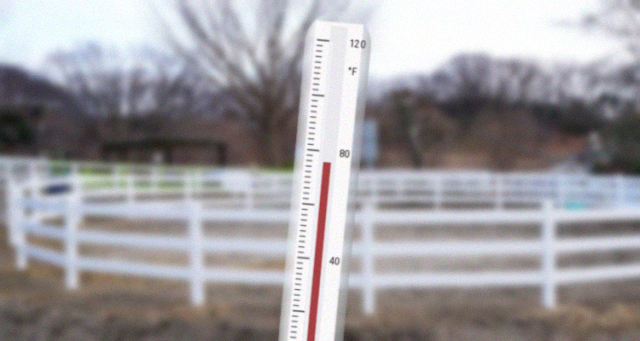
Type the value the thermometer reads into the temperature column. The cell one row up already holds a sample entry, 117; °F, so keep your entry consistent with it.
76; °F
